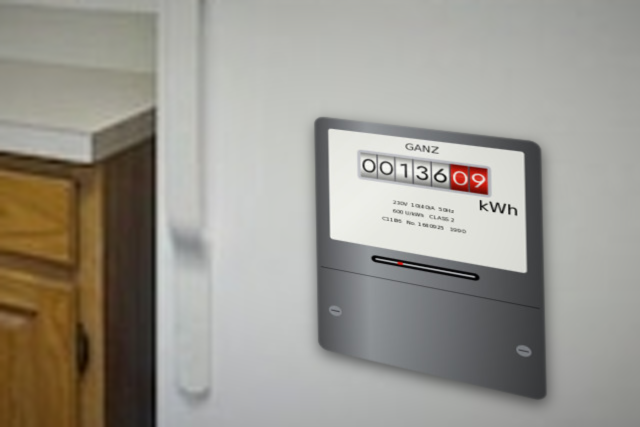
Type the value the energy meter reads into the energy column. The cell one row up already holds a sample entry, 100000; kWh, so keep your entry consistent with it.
136.09; kWh
